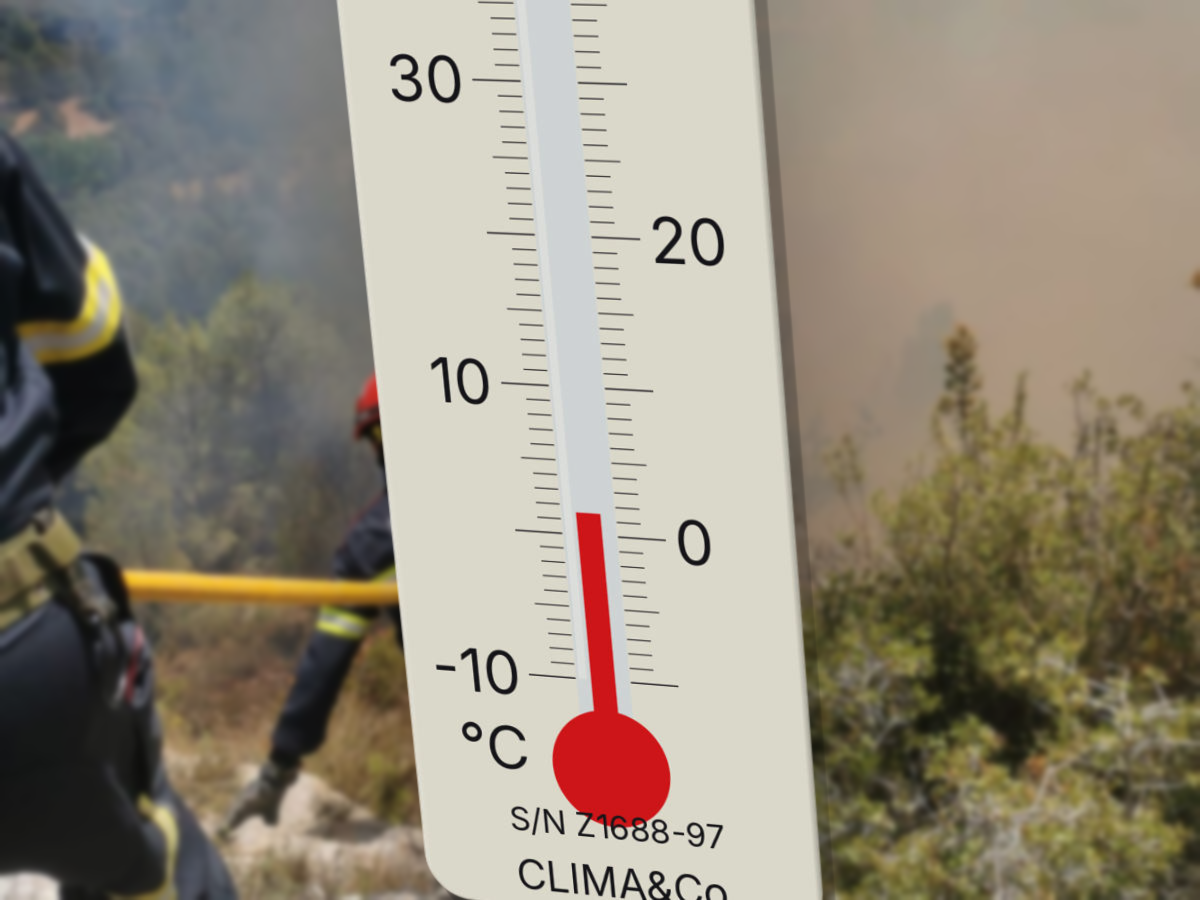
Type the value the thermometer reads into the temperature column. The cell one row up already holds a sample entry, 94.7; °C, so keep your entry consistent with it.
1.5; °C
